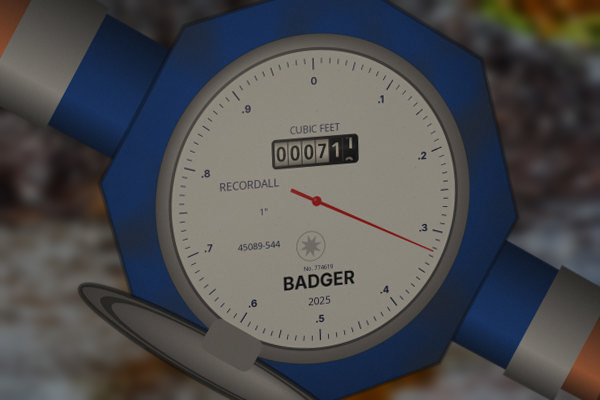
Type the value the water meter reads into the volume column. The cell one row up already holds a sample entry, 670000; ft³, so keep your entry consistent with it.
711.32; ft³
